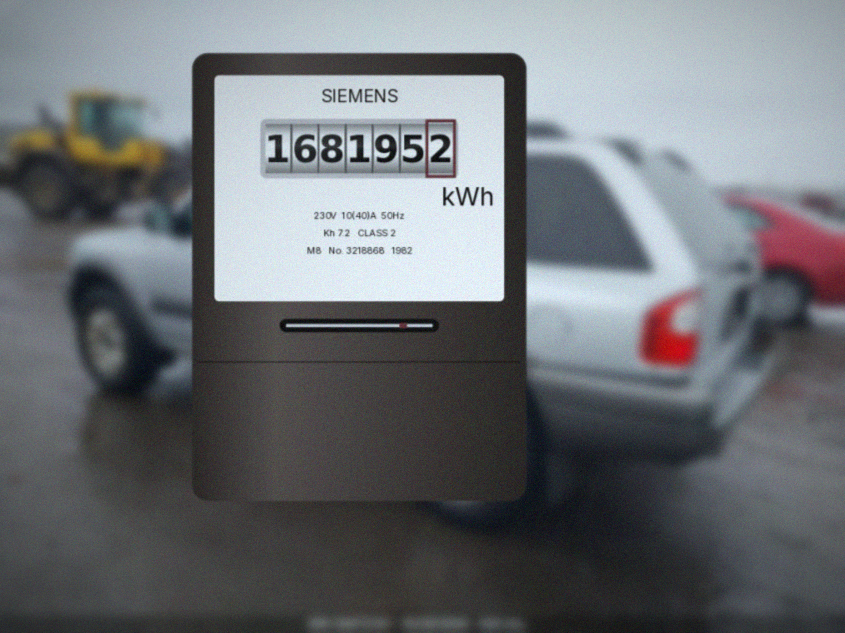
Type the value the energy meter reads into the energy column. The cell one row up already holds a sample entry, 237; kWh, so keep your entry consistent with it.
168195.2; kWh
